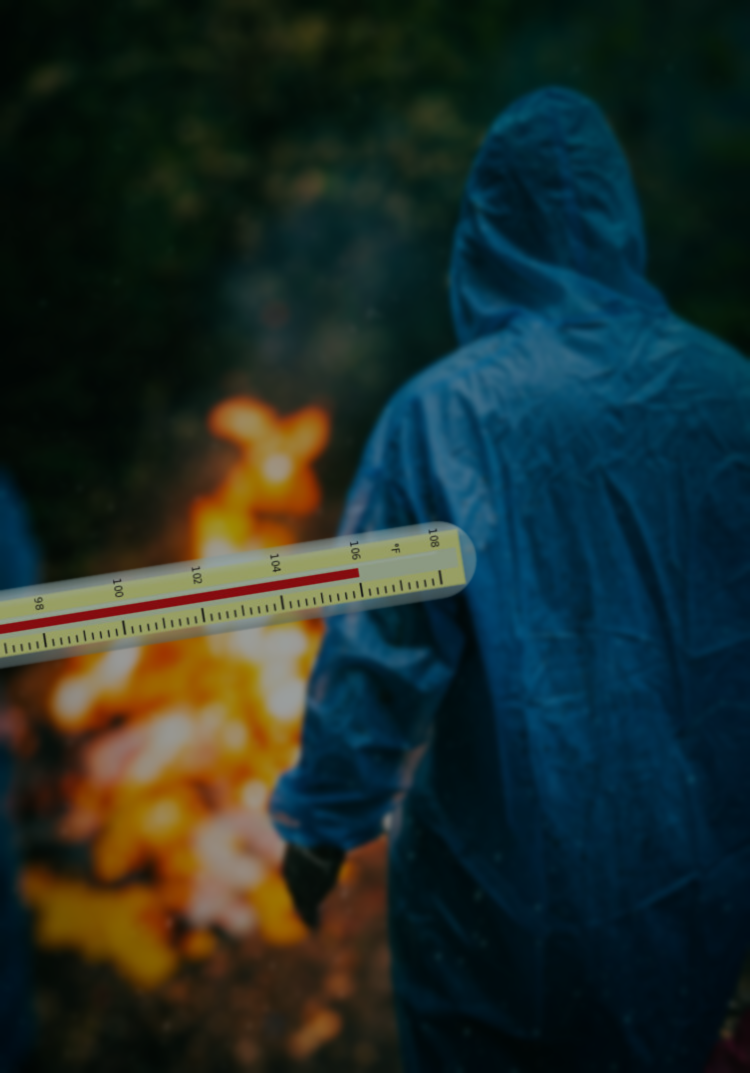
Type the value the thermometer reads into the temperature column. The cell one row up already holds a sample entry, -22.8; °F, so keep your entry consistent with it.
106; °F
